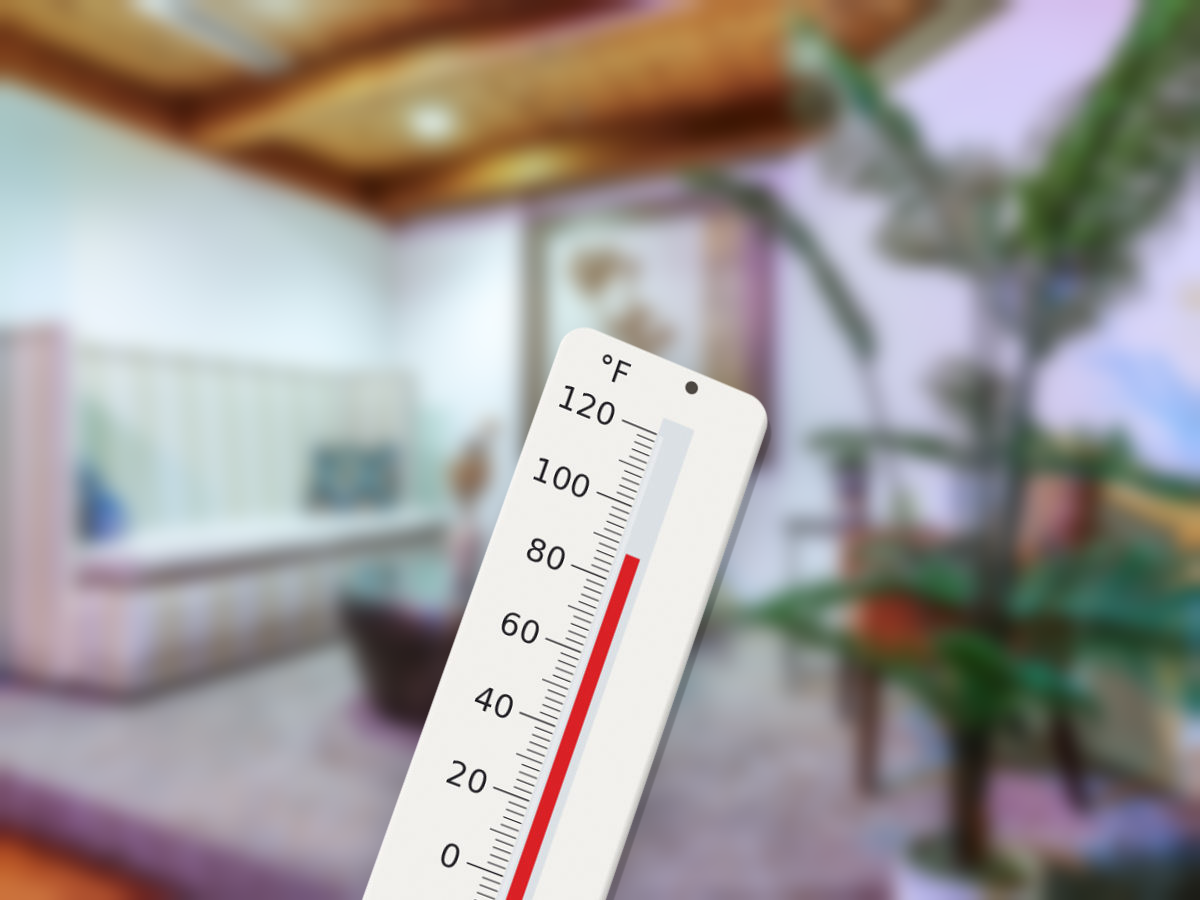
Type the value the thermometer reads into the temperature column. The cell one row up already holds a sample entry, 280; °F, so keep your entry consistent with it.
88; °F
